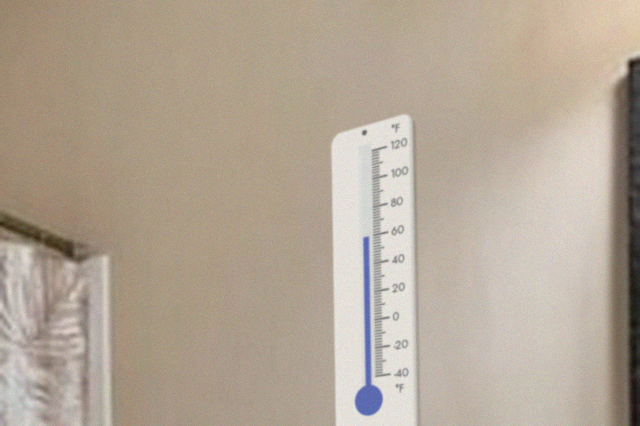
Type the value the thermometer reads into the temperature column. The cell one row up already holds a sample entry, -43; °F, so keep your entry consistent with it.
60; °F
